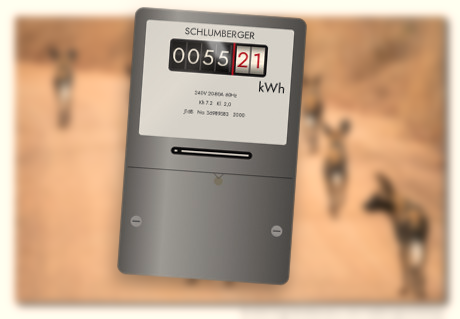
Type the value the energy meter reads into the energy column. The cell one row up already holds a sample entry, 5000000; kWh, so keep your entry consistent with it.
55.21; kWh
